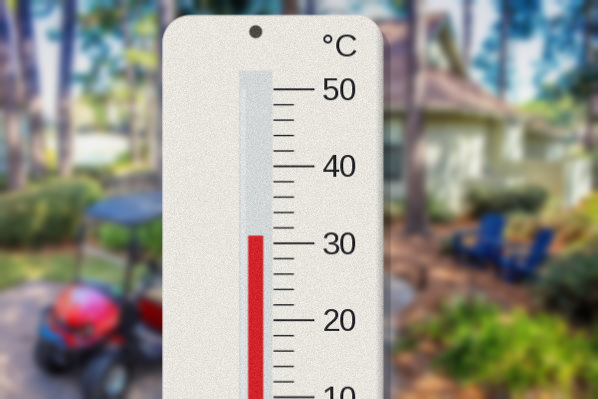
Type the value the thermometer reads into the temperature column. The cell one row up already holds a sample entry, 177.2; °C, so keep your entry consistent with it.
31; °C
